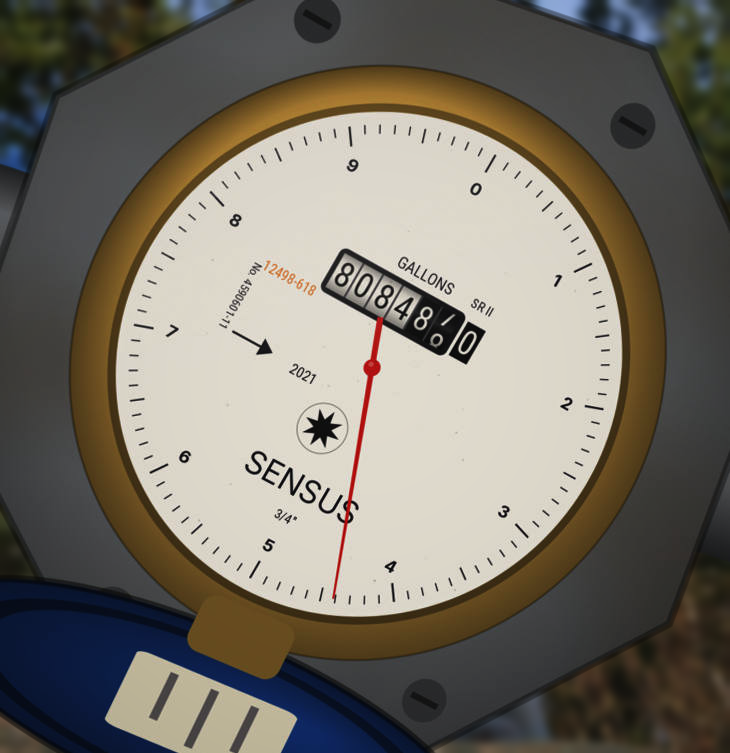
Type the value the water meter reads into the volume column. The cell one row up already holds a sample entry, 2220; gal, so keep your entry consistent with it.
8084874.4; gal
